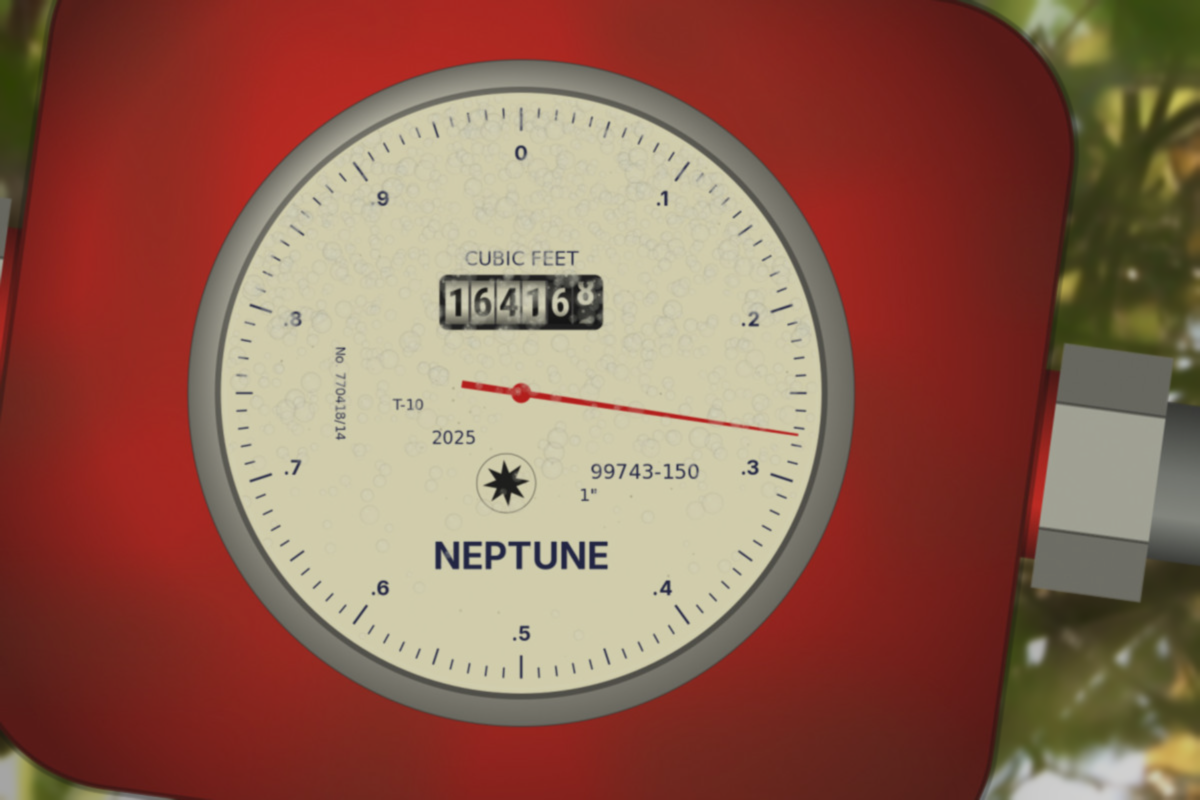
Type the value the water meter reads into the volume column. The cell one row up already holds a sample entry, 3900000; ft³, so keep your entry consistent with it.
164168.27; ft³
